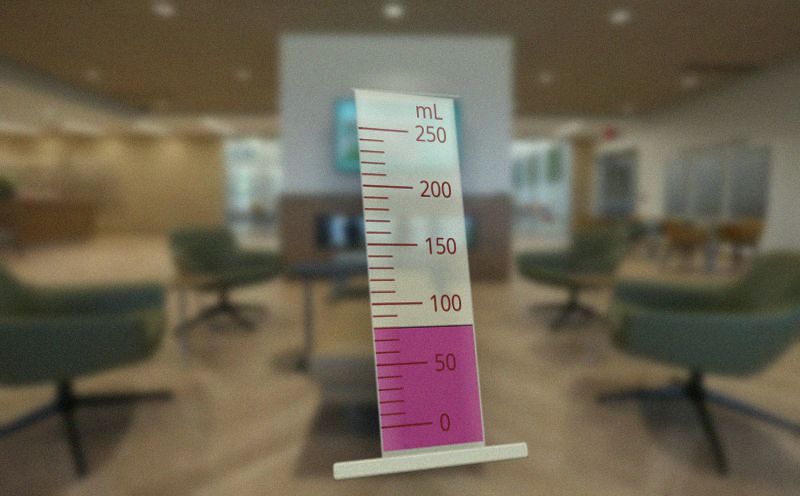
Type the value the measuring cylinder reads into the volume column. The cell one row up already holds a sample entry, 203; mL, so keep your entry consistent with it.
80; mL
